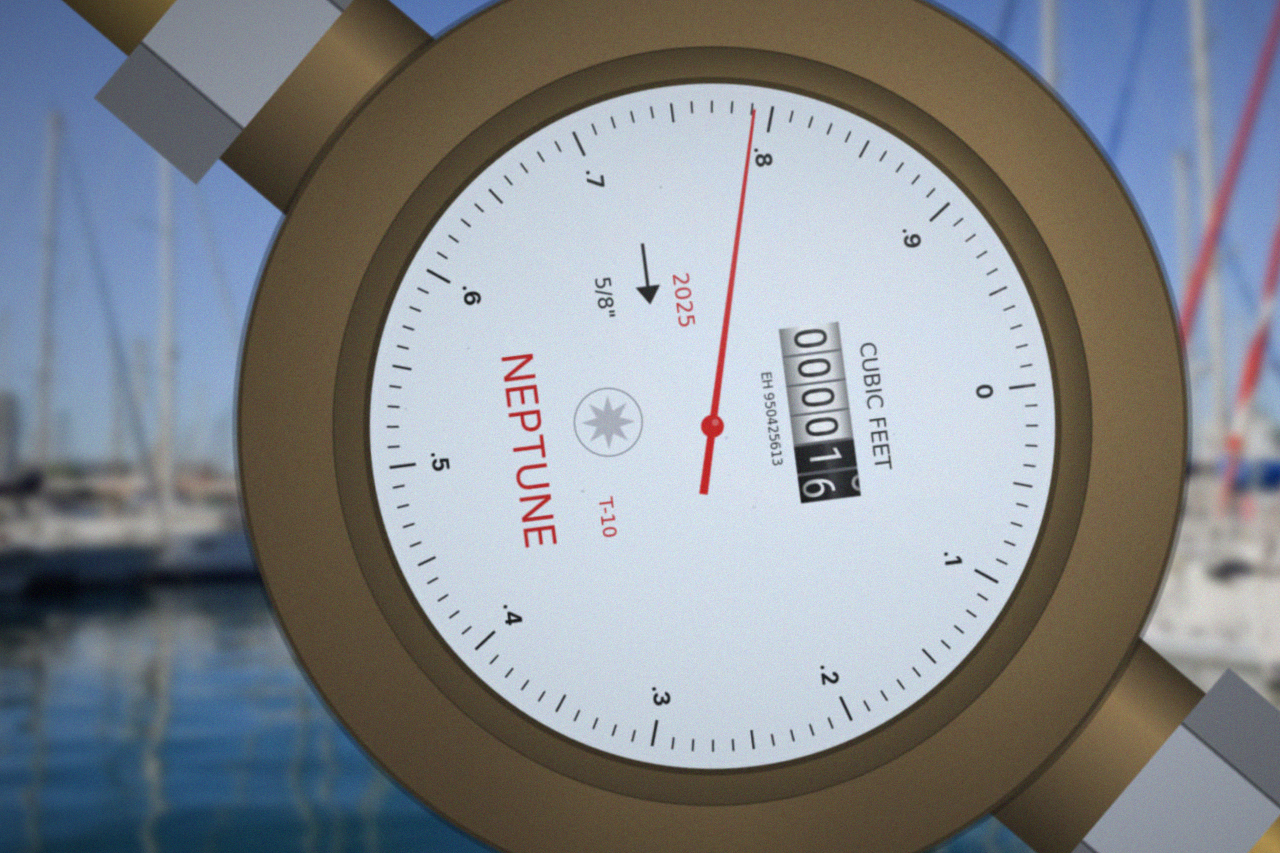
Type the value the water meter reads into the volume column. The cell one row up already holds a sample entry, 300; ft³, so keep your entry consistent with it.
15.79; ft³
